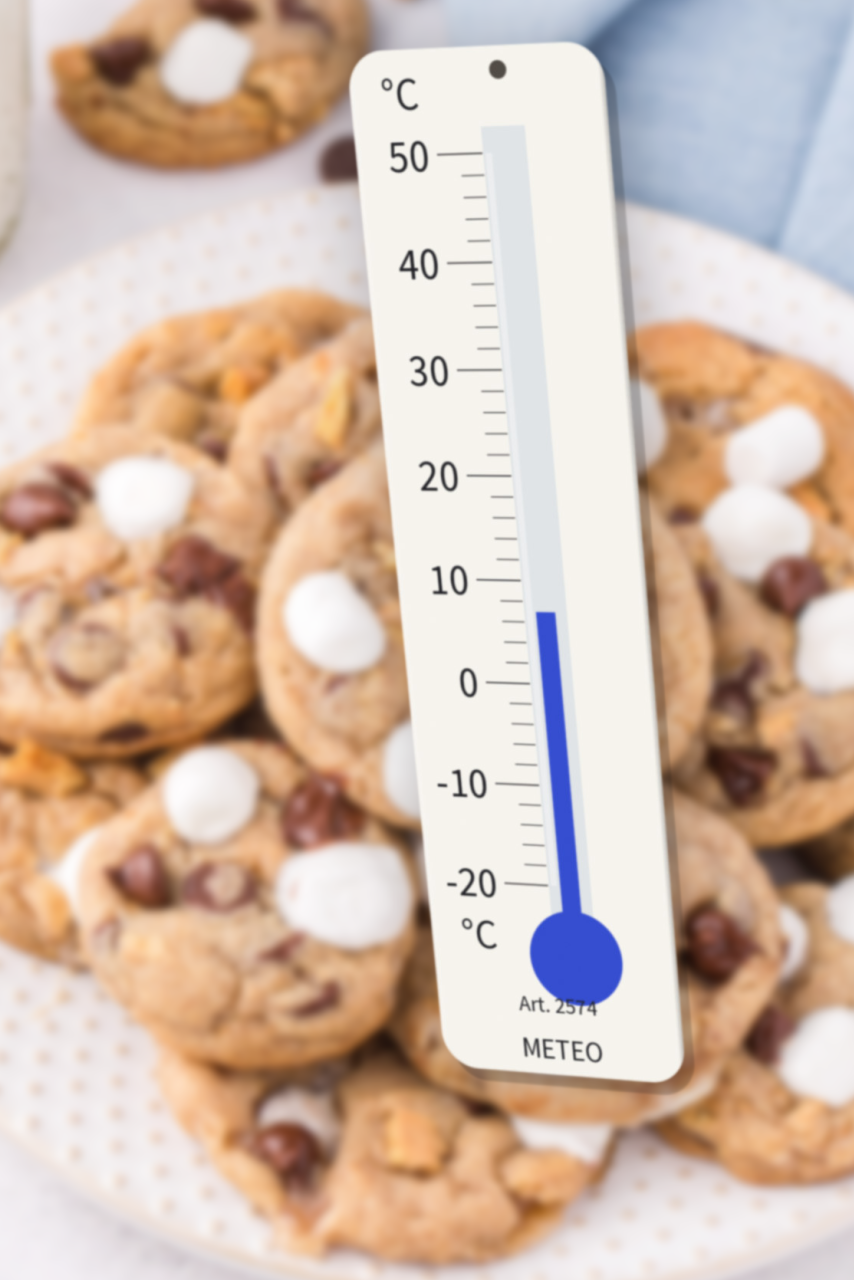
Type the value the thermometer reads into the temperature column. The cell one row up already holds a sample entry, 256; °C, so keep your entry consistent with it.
7; °C
